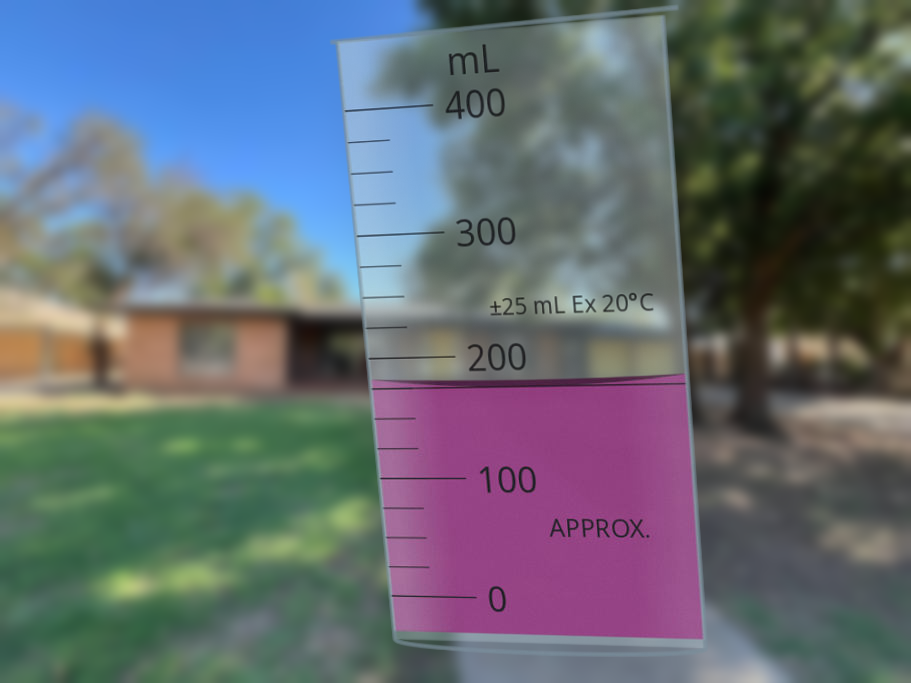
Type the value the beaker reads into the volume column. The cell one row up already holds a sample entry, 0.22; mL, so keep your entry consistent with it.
175; mL
